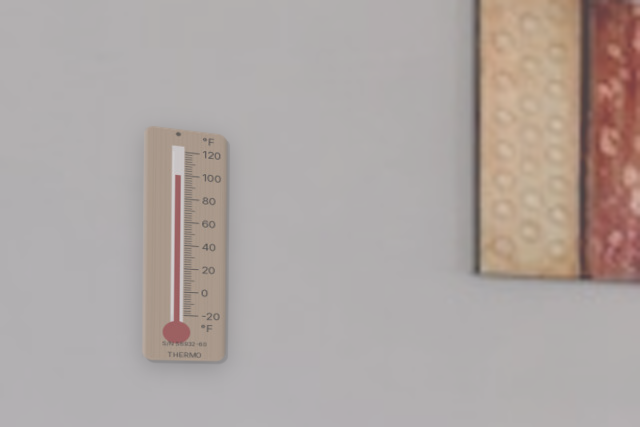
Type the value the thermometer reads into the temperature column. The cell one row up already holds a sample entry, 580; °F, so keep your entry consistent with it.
100; °F
